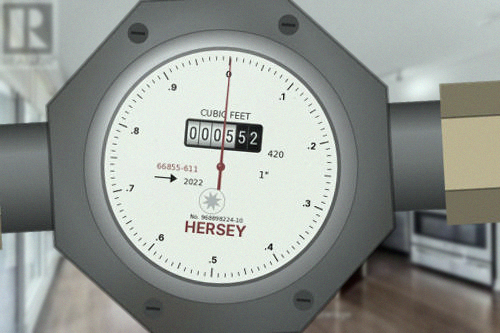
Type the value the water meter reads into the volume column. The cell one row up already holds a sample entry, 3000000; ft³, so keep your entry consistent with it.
552.00; ft³
